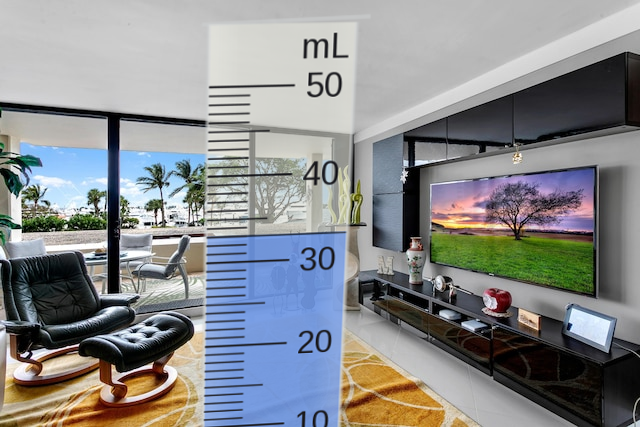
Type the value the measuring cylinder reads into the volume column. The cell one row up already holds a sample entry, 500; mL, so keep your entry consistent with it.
33; mL
